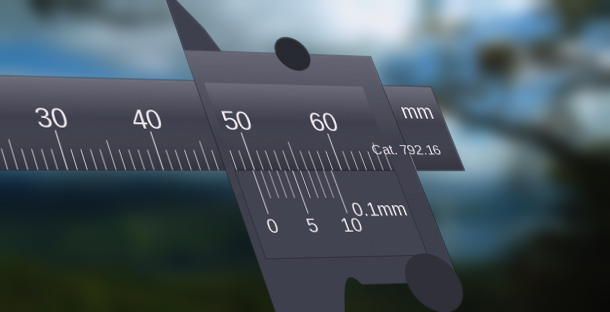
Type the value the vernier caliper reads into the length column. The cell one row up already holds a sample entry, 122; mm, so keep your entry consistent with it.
49.8; mm
